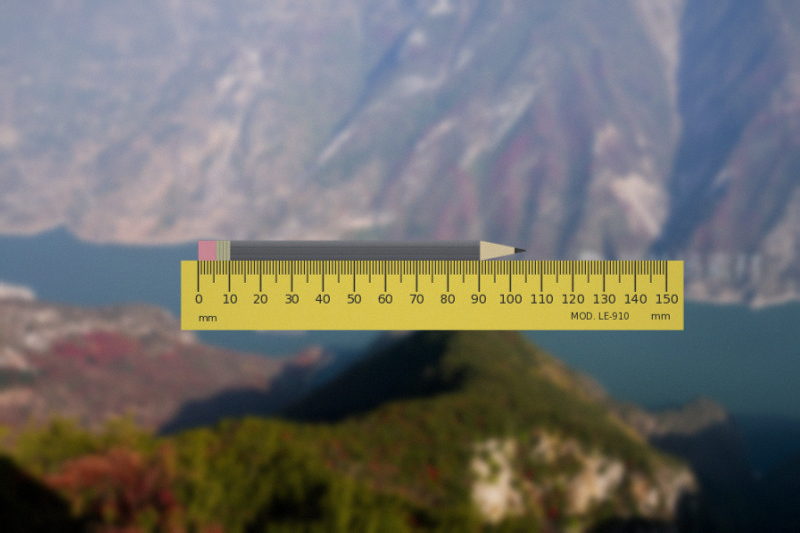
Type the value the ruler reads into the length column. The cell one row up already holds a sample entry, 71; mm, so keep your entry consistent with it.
105; mm
